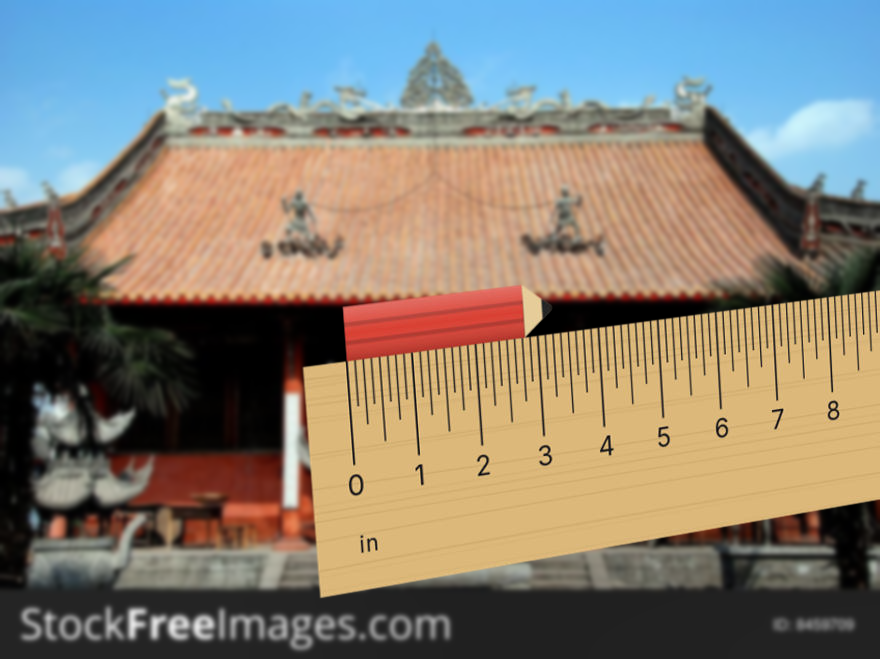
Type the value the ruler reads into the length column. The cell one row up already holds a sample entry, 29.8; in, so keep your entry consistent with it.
3.25; in
